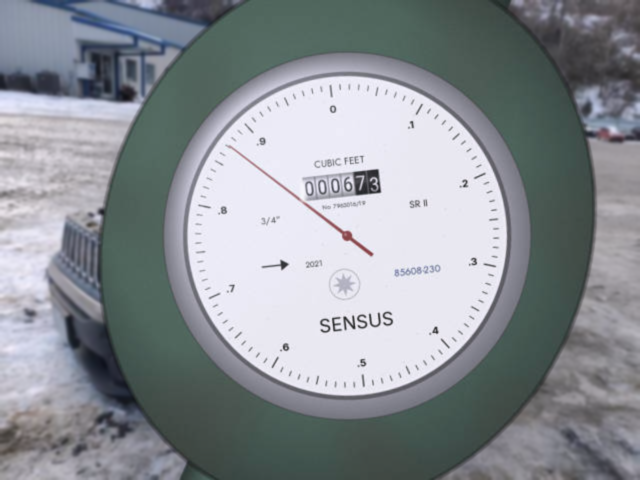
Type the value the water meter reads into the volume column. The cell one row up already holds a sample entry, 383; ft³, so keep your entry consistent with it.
672.87; ft³
